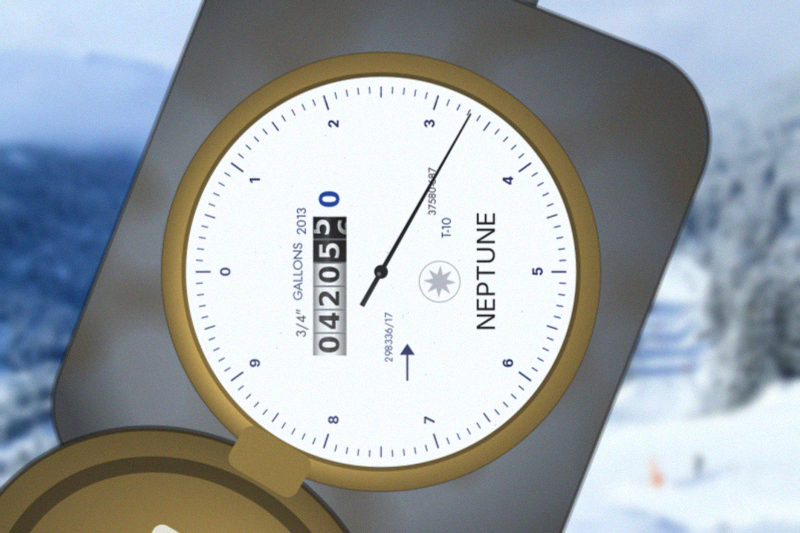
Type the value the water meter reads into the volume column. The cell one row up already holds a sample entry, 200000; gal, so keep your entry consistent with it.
420553.3; gal
